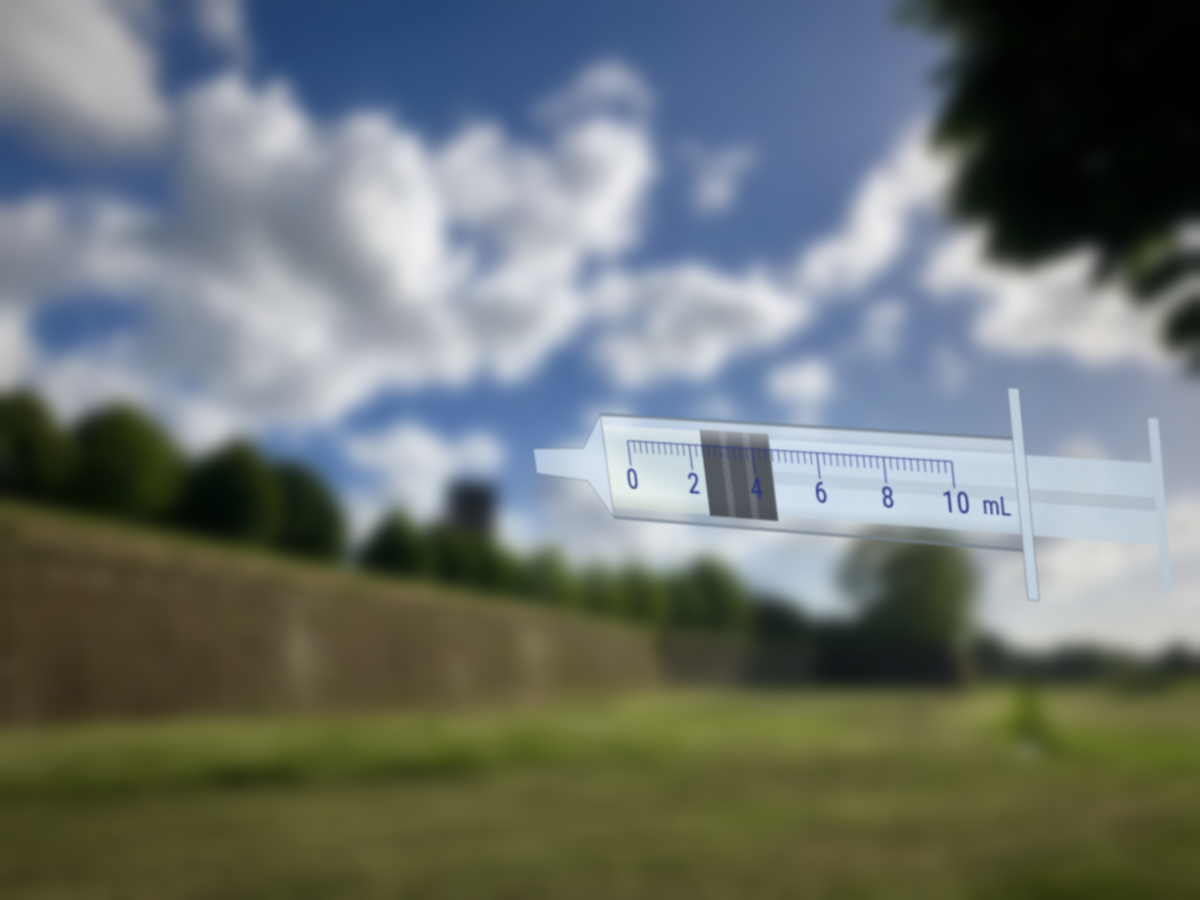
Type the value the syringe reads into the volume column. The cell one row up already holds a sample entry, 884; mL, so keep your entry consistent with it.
2.4; mL
